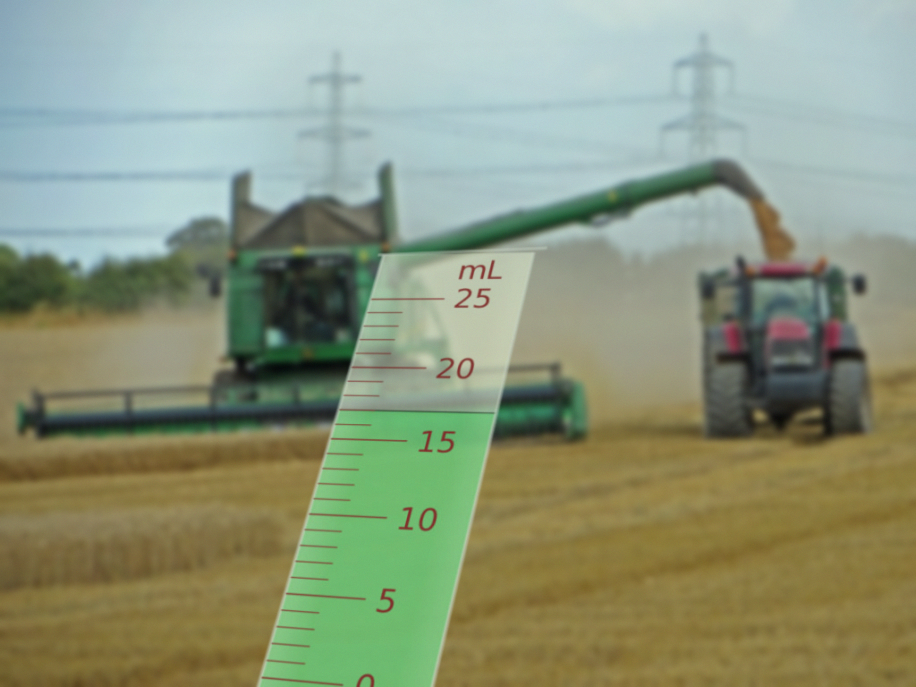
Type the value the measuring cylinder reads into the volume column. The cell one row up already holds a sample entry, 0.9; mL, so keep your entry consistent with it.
17; mL
